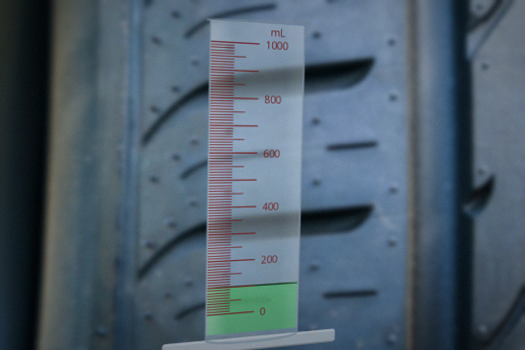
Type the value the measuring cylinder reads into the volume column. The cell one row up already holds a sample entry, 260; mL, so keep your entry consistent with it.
100; mL
